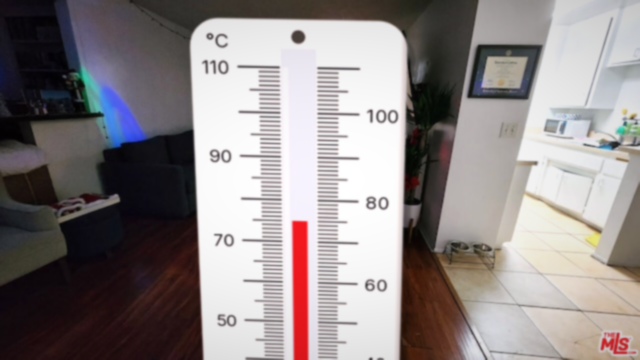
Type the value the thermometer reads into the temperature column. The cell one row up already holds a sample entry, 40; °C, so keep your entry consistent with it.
75; °C
